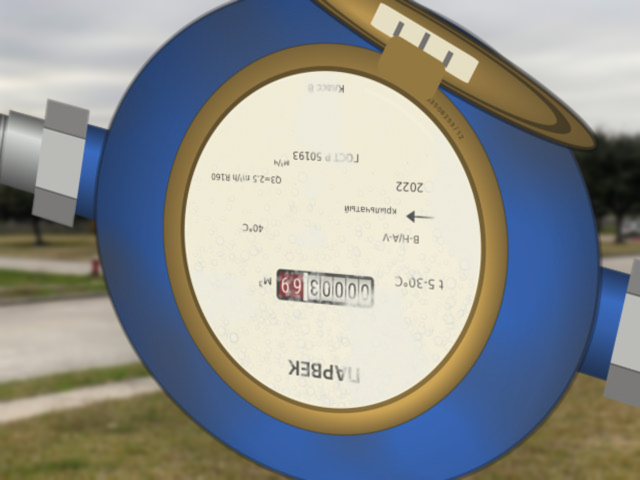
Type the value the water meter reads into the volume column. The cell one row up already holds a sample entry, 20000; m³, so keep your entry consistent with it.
3.69; m³
